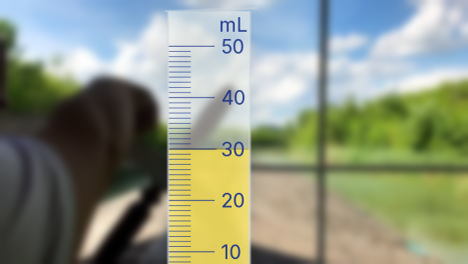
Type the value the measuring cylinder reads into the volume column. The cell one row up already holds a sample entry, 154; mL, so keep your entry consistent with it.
30; mL
